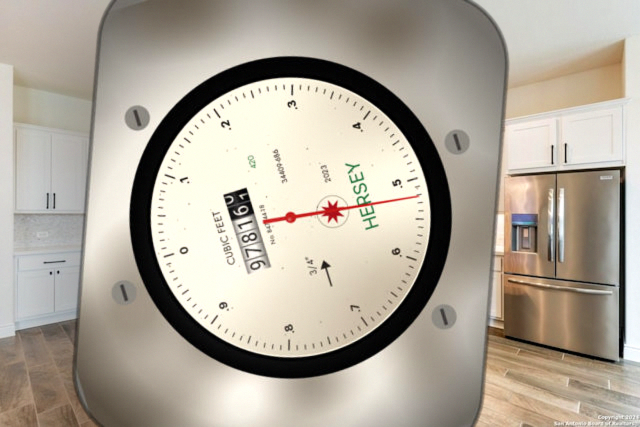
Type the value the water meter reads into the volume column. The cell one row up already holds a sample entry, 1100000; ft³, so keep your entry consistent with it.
978160.52; ft³
